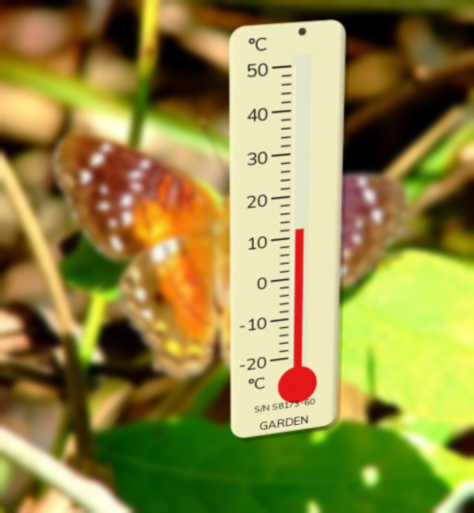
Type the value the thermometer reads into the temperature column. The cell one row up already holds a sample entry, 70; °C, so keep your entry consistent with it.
12; °C
